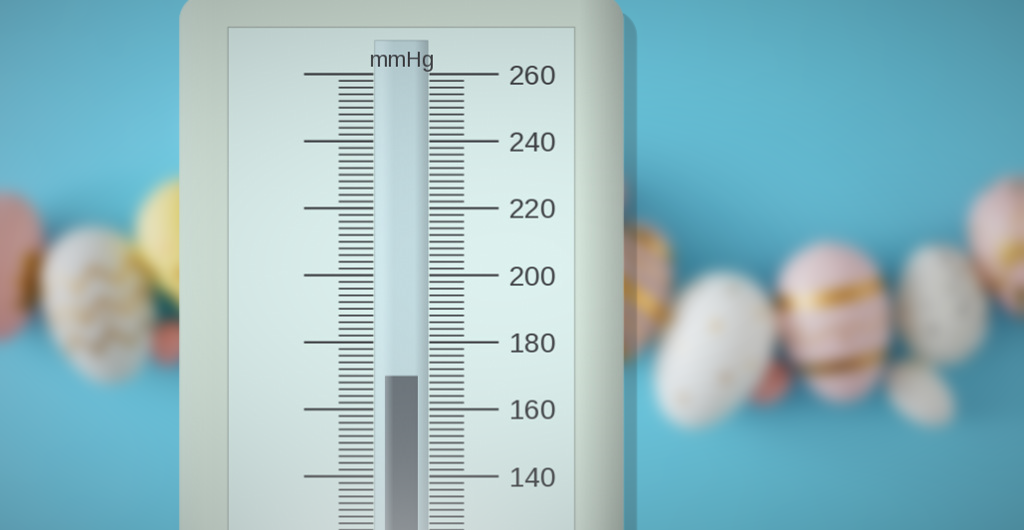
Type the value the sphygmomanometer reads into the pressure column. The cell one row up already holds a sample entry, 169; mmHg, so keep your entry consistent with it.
170; mmHg
